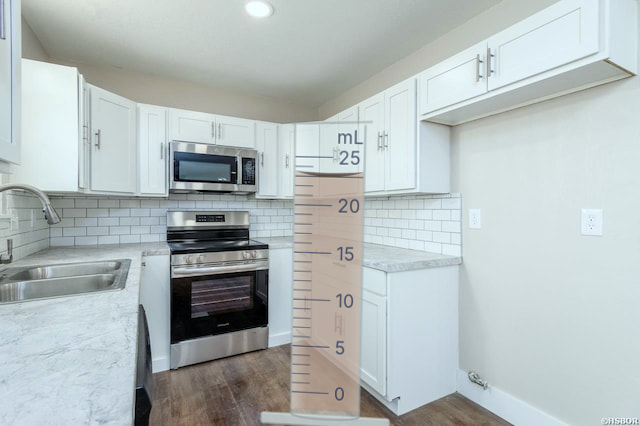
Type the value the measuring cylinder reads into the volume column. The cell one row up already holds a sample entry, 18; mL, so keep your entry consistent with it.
23; mL
